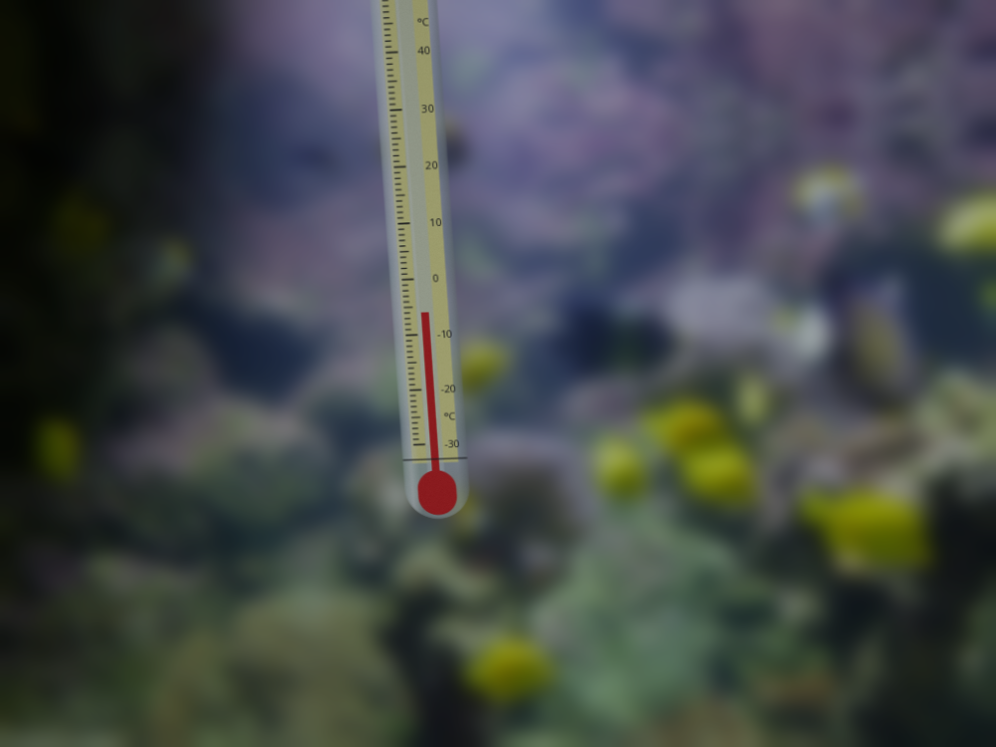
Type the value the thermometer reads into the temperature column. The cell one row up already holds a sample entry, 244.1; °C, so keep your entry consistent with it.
-6; °C
